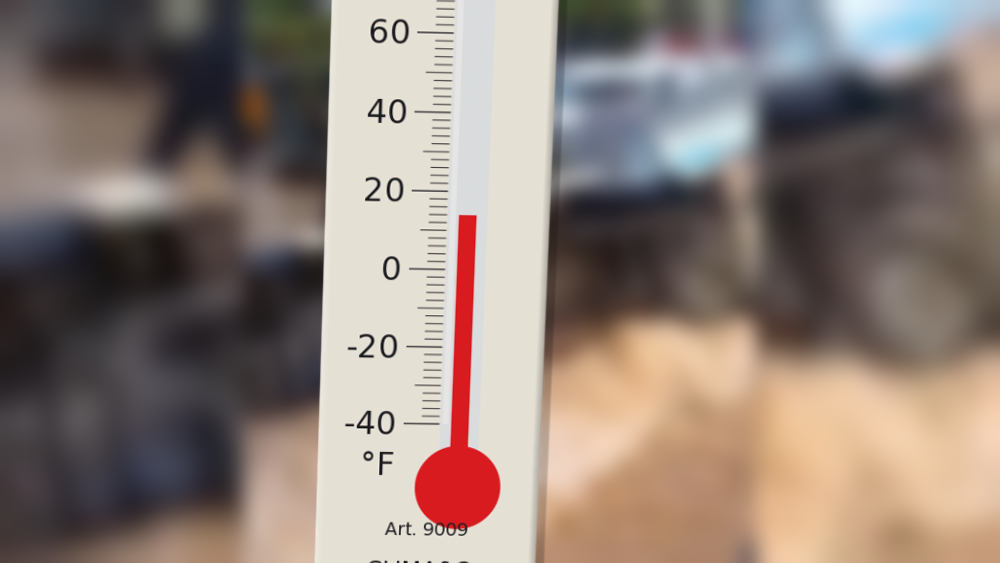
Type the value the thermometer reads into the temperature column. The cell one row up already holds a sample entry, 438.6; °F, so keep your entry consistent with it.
14; °F
